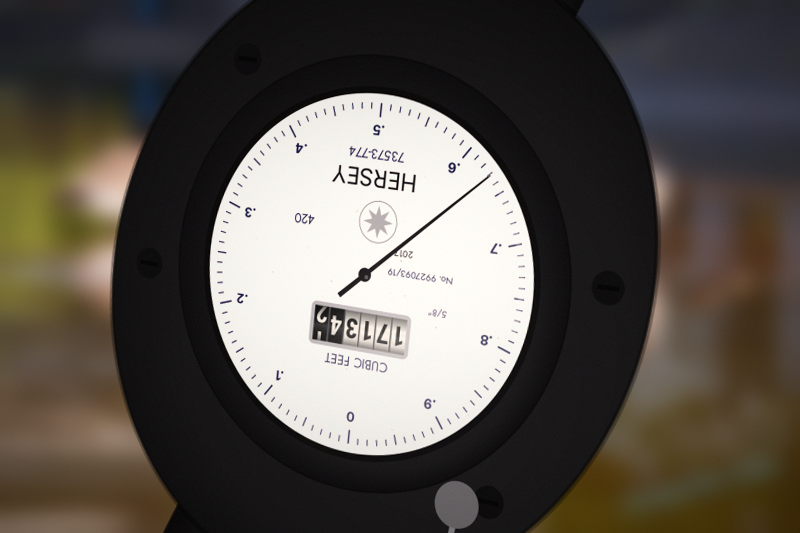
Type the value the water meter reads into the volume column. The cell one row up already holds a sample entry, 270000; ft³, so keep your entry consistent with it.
171341.63; ft³
